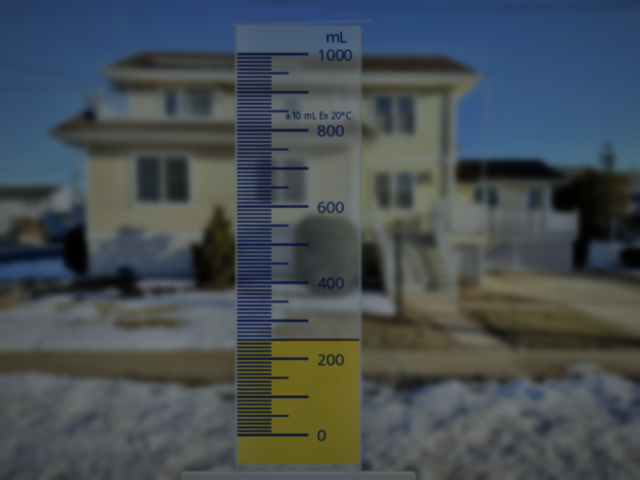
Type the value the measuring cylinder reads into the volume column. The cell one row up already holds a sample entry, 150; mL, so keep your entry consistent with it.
250; mL
